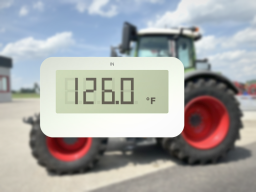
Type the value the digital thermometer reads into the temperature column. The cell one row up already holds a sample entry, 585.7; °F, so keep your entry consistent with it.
126.0; °F
